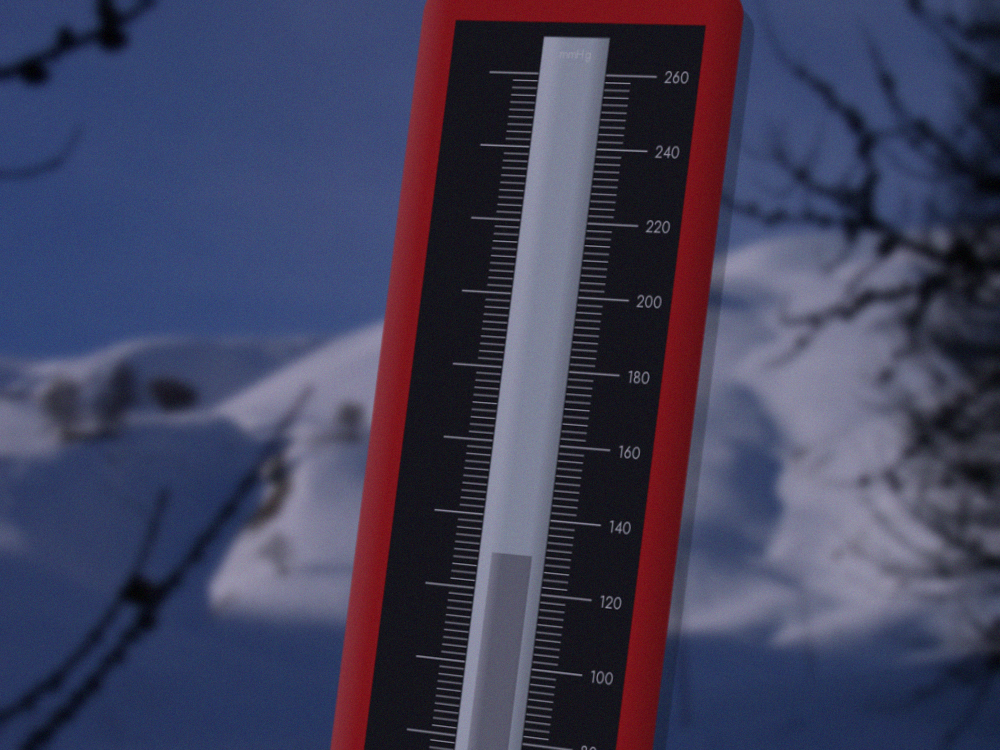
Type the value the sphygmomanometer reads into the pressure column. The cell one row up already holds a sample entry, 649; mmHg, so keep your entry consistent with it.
130; mmHg
